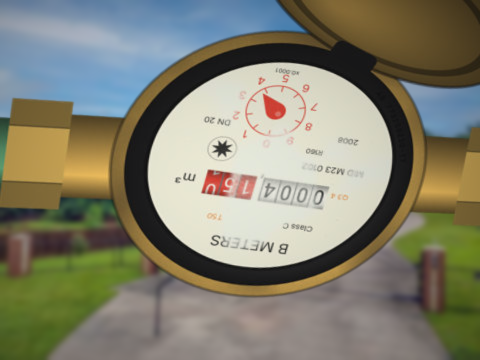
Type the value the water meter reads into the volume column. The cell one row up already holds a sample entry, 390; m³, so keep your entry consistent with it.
4.1503; m³
